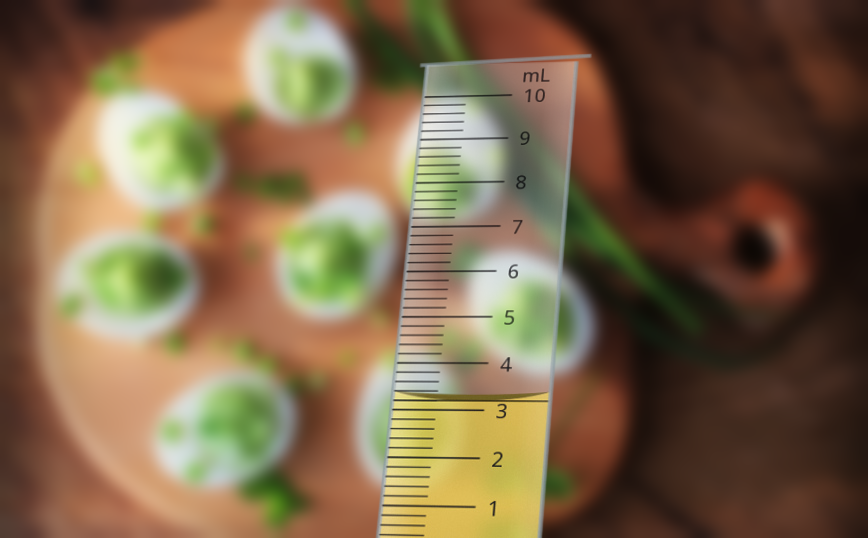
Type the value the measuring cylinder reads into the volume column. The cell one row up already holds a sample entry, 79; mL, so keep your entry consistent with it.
3.2; mL
